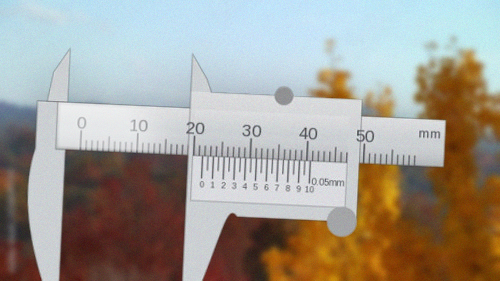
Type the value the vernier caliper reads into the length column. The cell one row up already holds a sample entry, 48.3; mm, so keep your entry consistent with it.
21.6; mm
